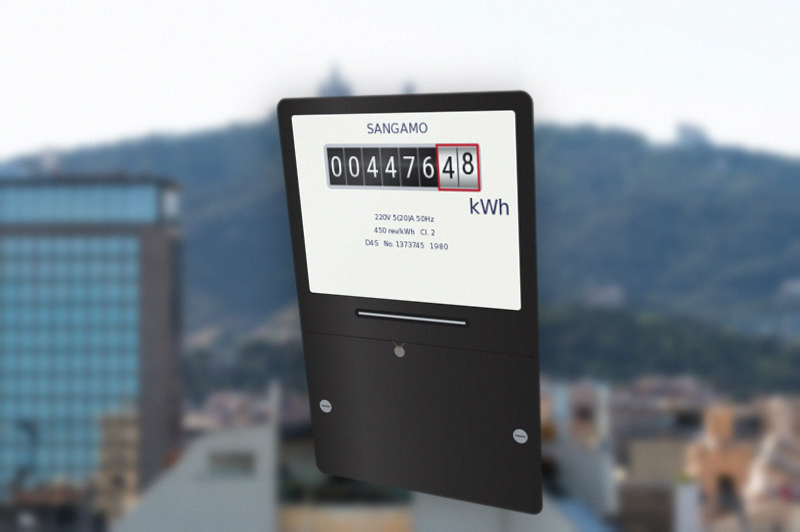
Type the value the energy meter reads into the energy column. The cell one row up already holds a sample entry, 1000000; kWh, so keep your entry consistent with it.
4476.48; kWh
